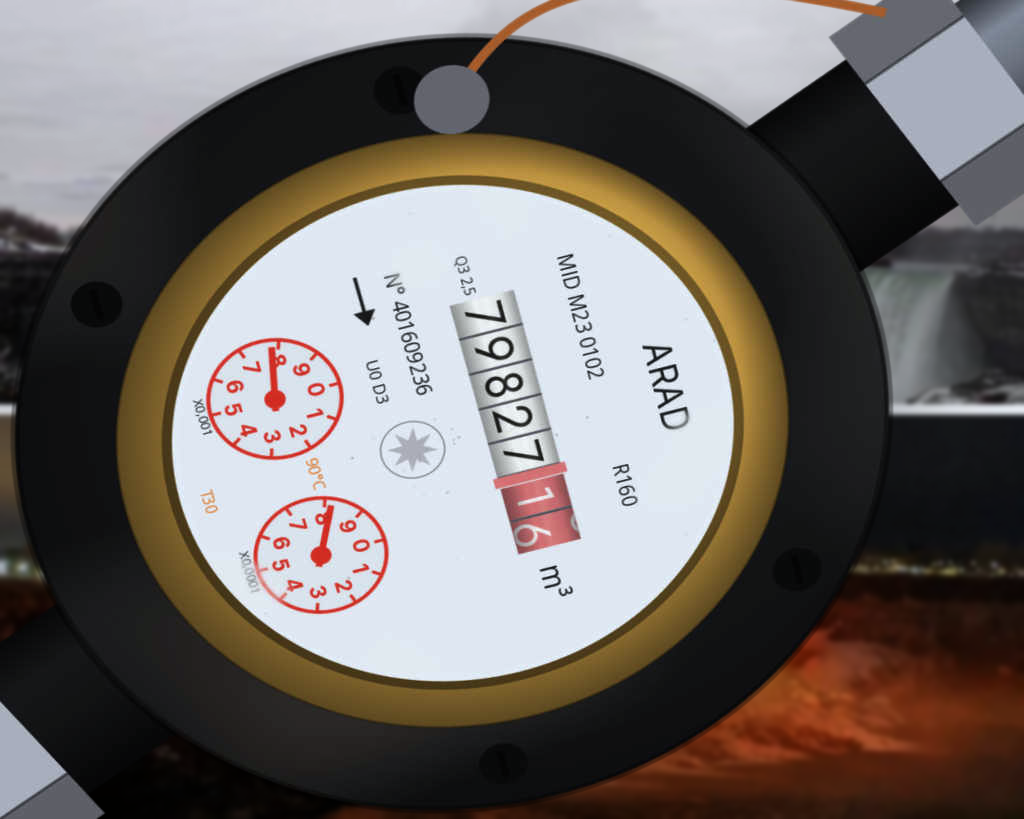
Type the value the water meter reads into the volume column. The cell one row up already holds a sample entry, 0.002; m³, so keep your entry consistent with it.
79827.1578; m³
